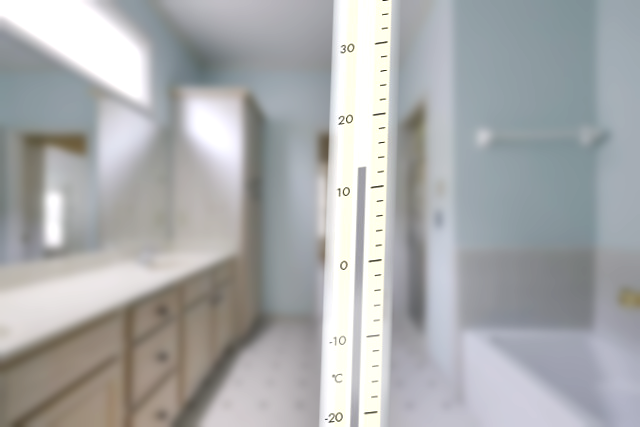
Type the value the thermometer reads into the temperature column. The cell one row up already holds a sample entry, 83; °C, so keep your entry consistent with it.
13; °C
